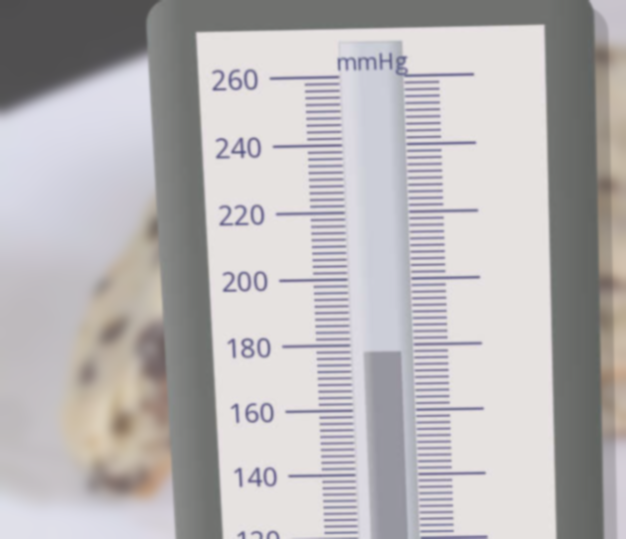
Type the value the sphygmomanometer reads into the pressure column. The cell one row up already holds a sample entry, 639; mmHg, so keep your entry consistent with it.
178; mmHg
